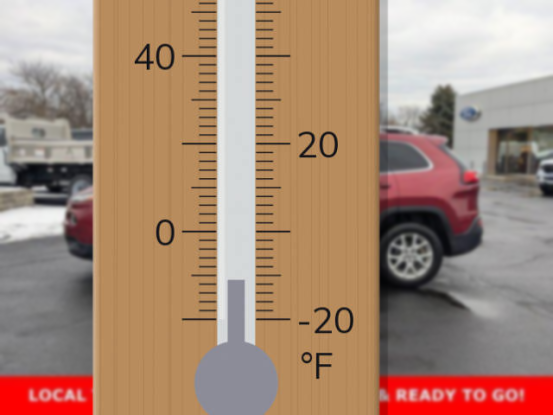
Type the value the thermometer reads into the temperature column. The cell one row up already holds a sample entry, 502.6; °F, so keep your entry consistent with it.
-11; °F
